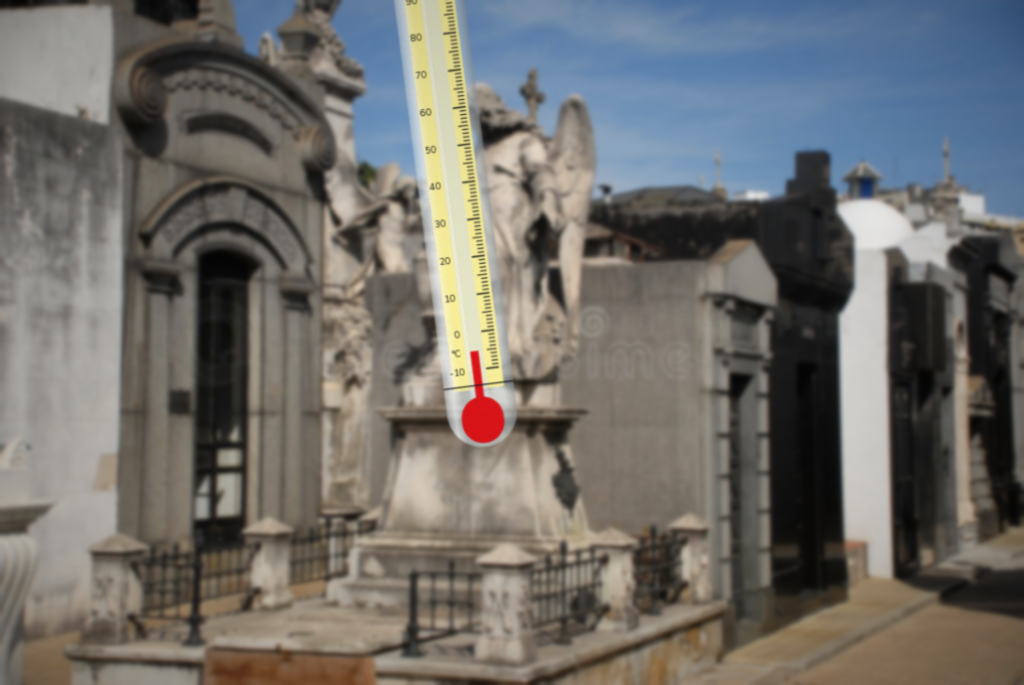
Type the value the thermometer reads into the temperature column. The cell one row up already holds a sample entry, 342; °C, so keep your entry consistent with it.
-5; °C
